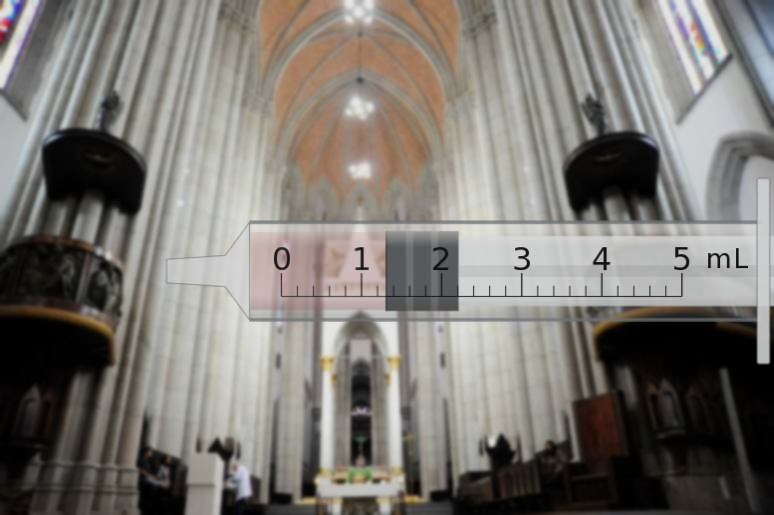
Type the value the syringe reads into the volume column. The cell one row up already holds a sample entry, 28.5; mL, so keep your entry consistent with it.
1.3; mL
